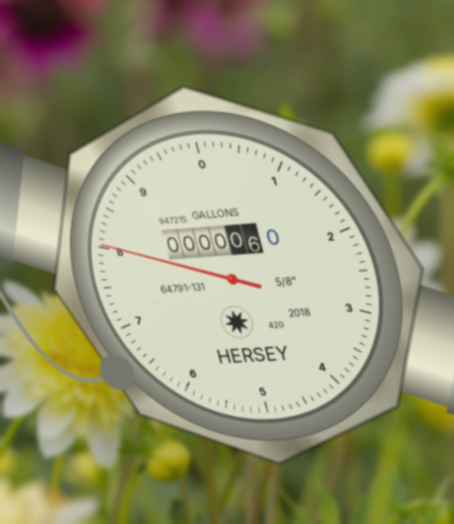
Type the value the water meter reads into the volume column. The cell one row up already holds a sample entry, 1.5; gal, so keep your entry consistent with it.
58.0; gal
